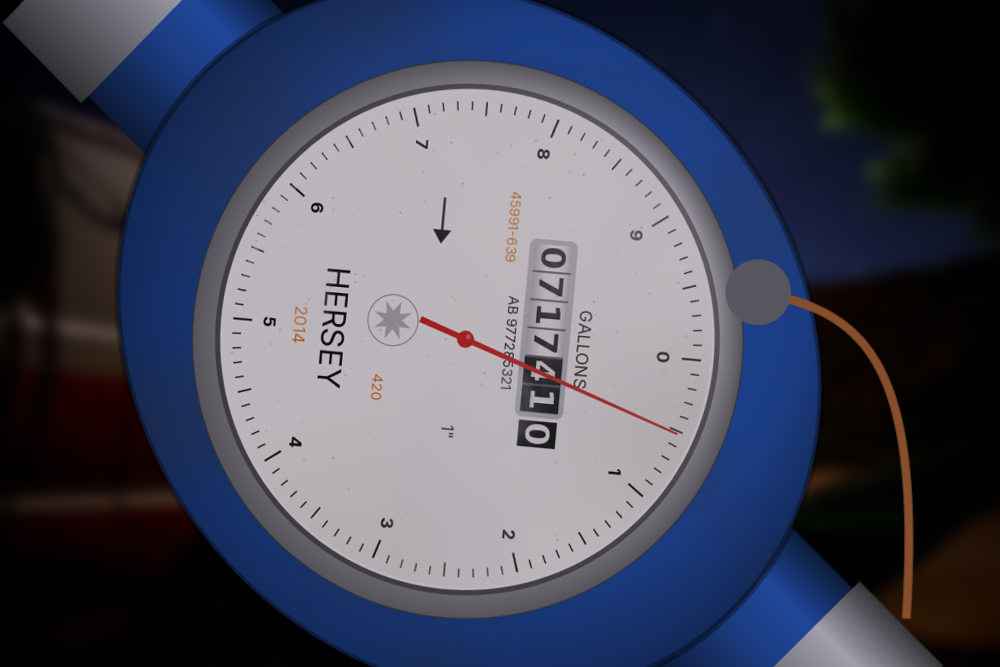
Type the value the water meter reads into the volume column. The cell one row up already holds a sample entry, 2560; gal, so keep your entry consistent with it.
717410.5; gal
